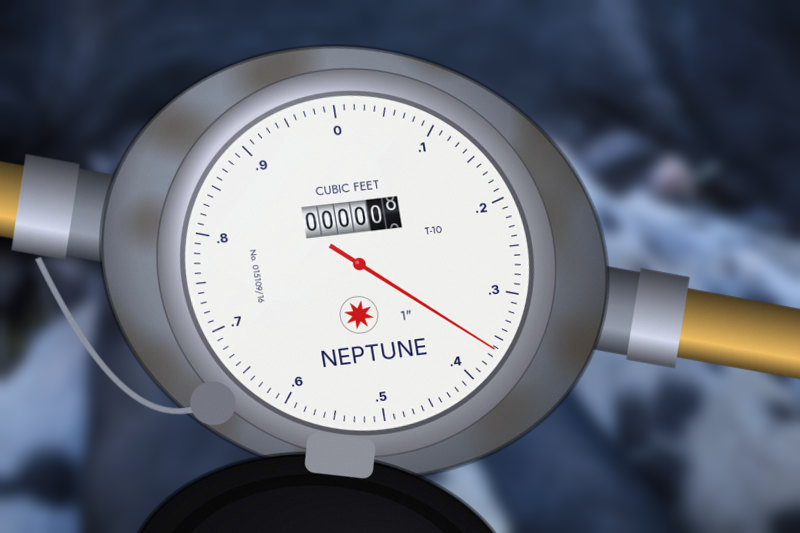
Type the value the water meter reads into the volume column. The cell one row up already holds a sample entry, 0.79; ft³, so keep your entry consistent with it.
8.36; ft³
